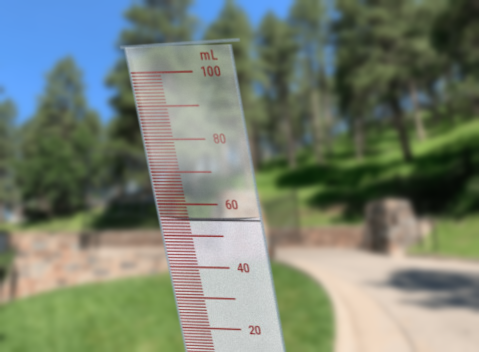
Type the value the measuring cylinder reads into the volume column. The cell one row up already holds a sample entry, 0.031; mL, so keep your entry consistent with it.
55; mL
